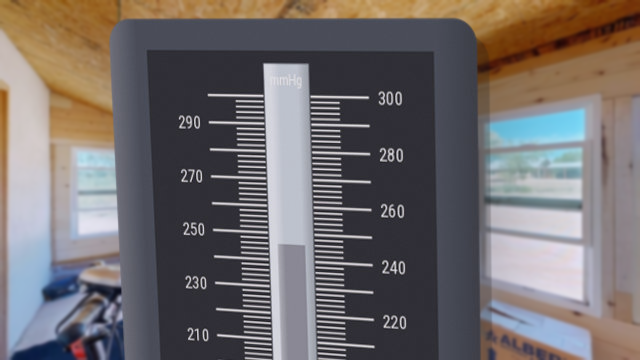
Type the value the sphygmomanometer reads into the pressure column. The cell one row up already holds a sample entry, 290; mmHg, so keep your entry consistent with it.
246; mmHg
